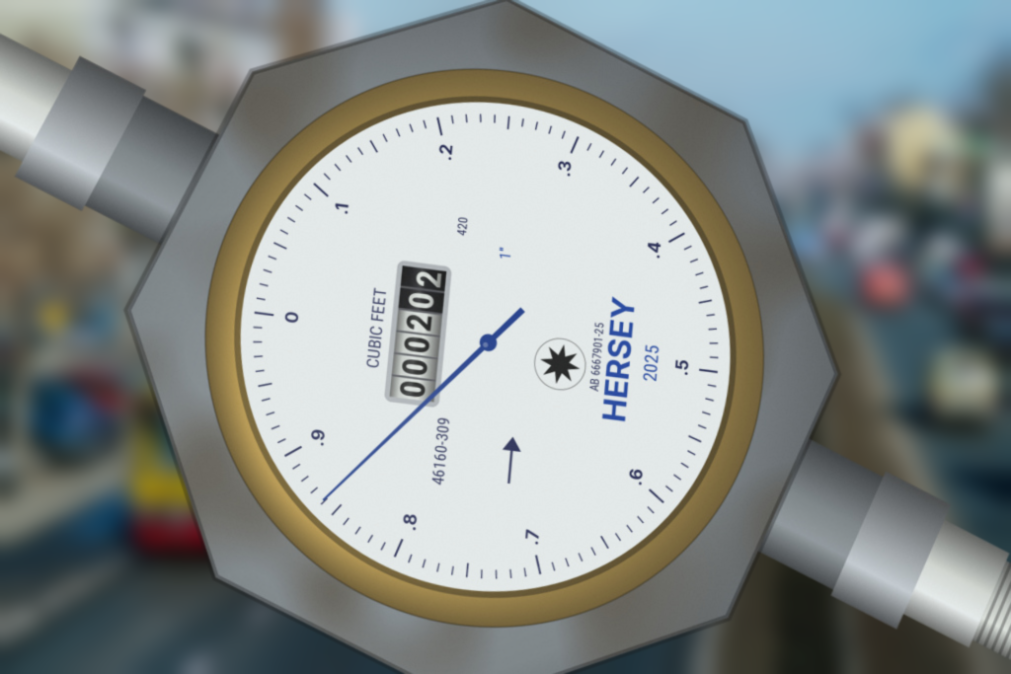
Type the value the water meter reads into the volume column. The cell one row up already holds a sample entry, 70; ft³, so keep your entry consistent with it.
201.86; ft³
